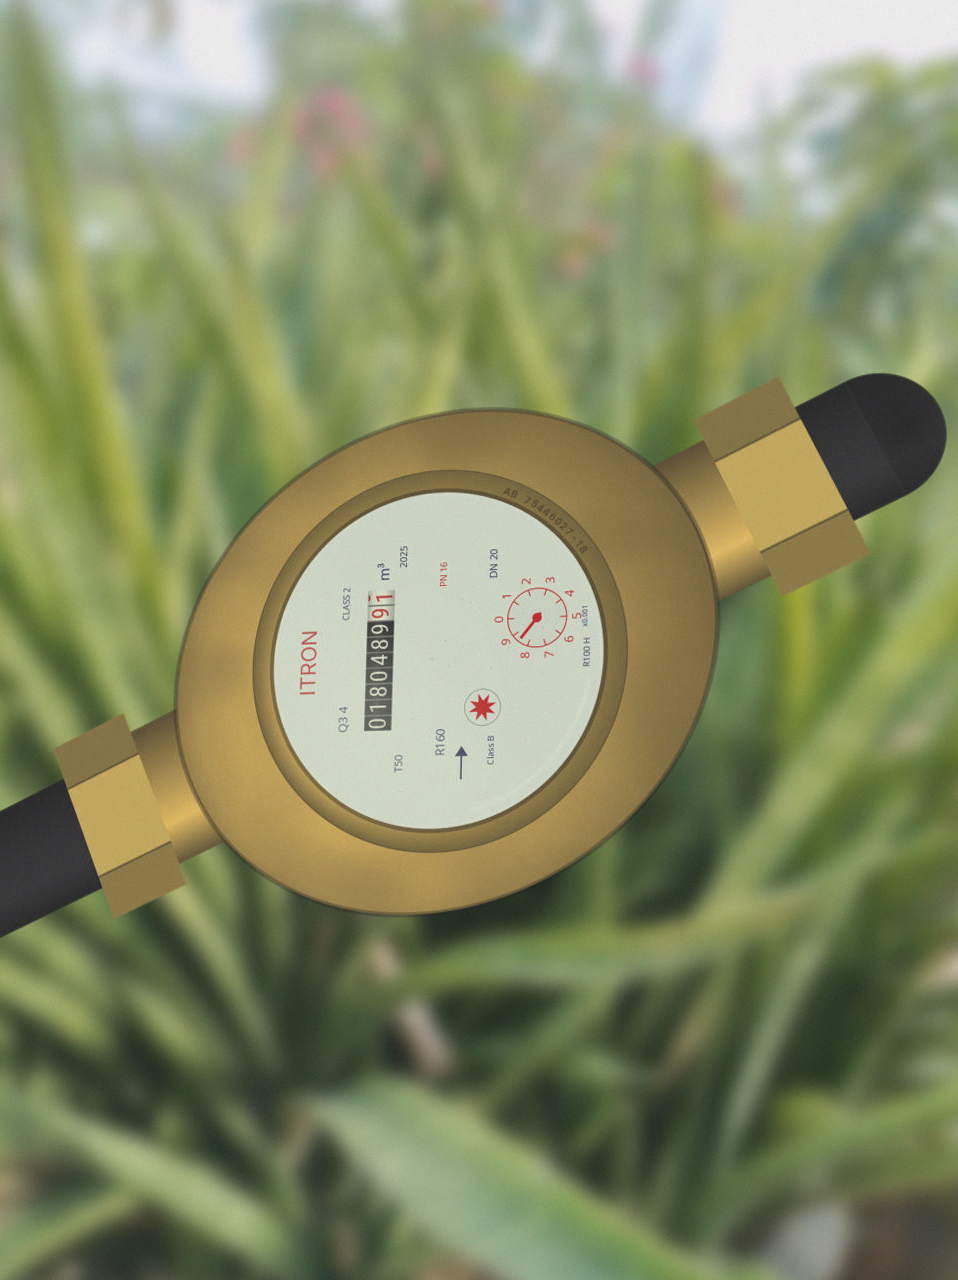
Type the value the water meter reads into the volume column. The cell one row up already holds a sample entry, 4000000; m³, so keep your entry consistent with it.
180489.908; m³
